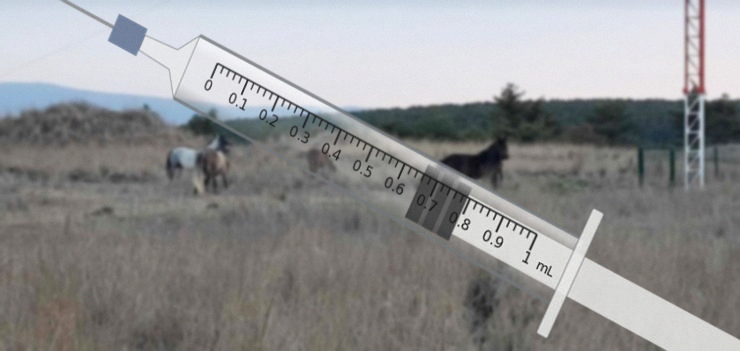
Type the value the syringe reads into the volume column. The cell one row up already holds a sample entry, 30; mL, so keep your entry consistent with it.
0.66; mL
